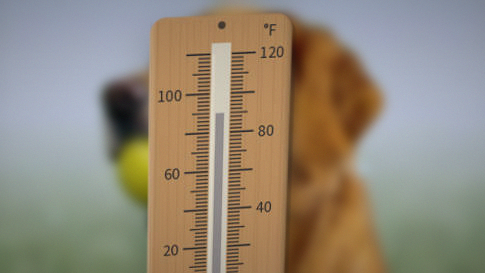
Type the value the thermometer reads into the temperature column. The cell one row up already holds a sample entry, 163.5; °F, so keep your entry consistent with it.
90; °F
